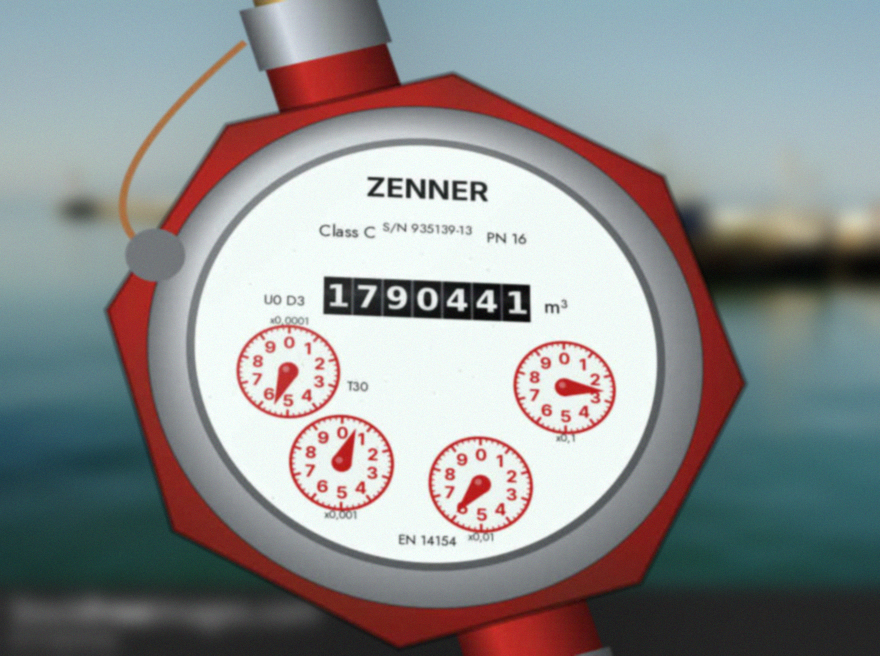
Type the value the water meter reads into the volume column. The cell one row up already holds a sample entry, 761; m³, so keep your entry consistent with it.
1790441.2605; m³
